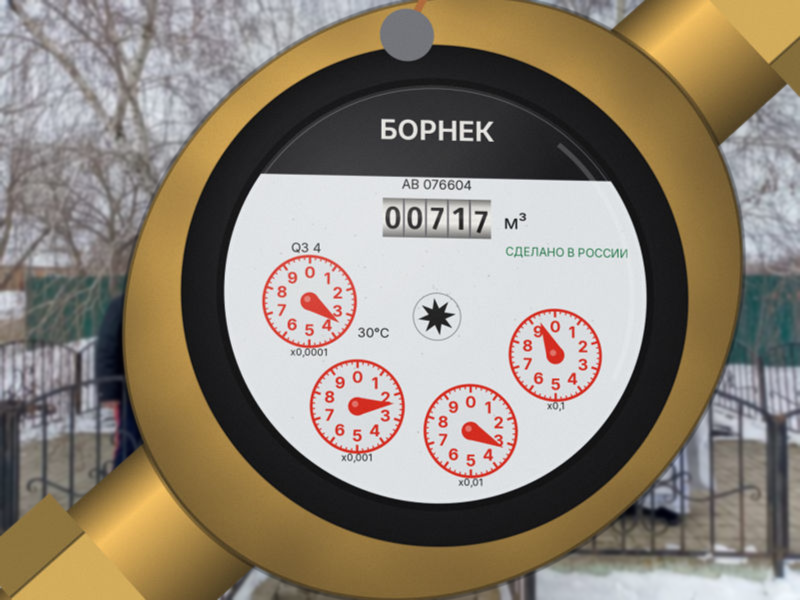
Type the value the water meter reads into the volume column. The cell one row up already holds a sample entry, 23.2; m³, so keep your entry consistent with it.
716.9323; m³
